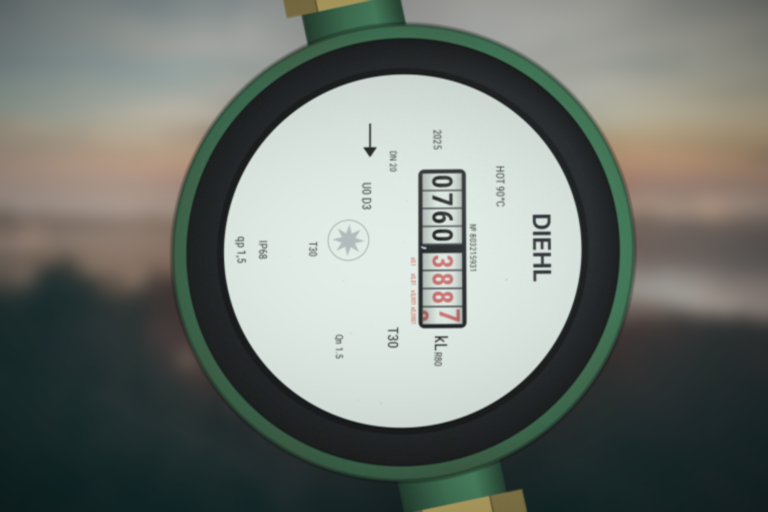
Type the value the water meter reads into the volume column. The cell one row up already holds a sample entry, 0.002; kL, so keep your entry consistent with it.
760.3887; kL
